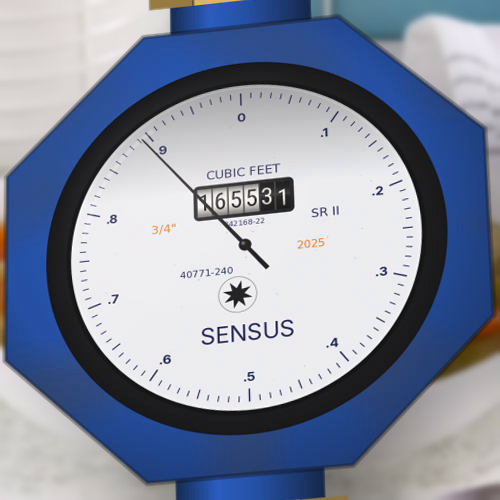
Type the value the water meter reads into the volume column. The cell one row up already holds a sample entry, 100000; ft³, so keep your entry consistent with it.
165530.89; ft³
